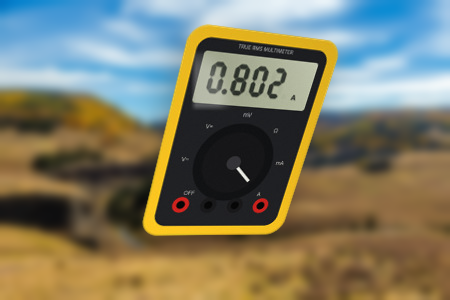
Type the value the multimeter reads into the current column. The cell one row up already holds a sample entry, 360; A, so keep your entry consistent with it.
0.802; A
